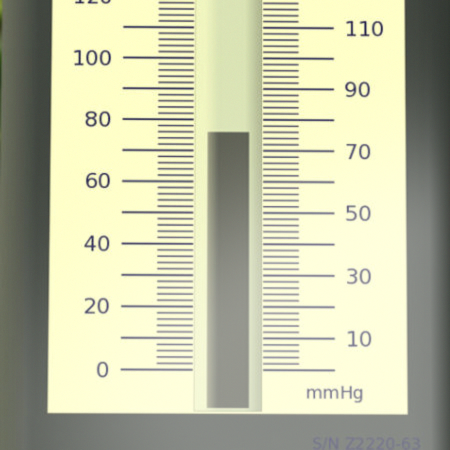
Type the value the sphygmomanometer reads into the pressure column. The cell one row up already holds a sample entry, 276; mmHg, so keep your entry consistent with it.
76; mmHg
